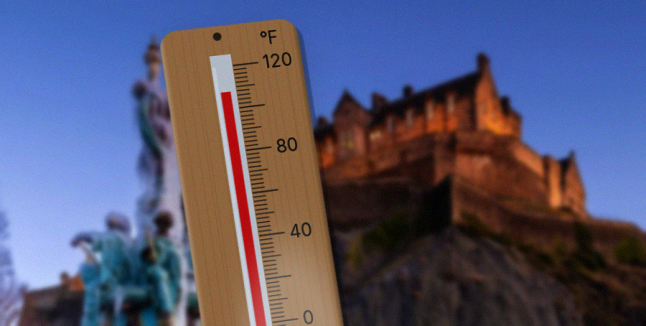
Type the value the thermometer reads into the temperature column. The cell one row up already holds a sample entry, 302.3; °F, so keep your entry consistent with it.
108; °F
